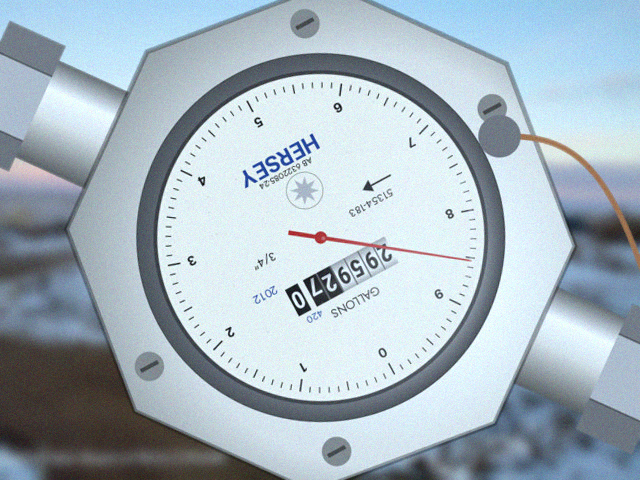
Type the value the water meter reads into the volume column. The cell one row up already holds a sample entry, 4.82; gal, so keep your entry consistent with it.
2959268.5; gal
